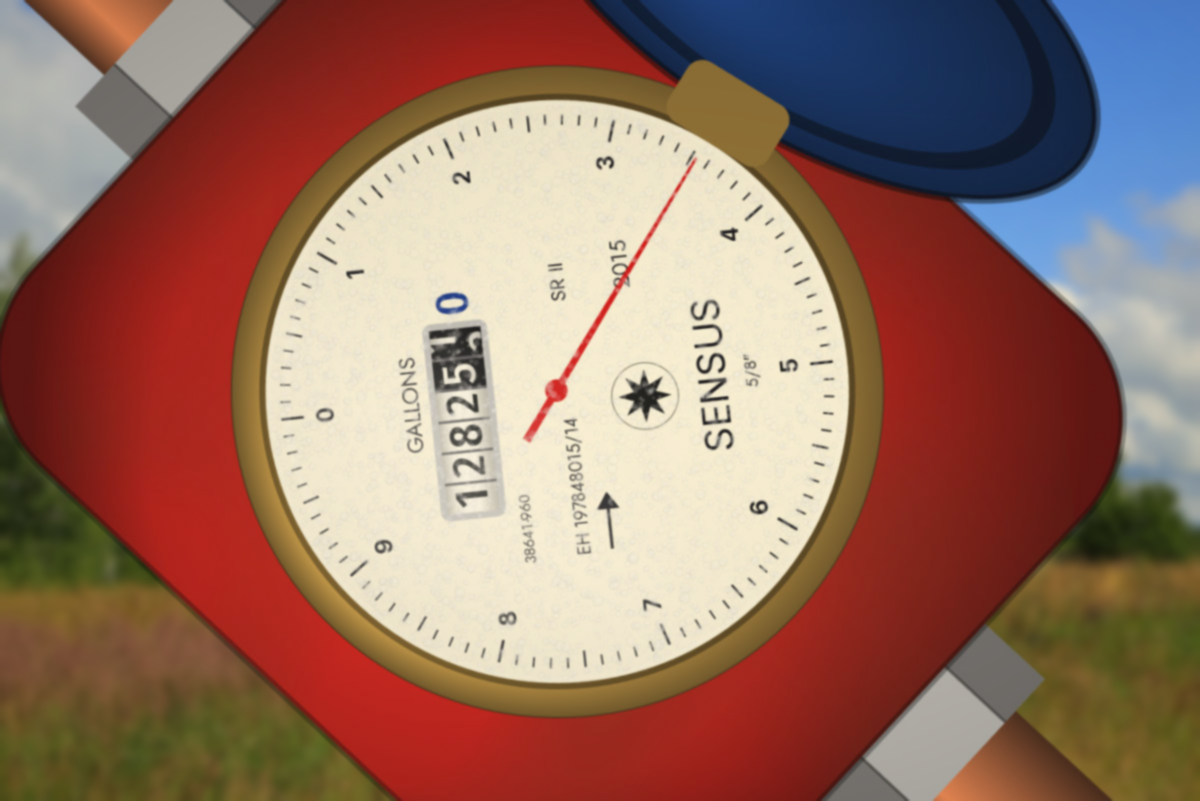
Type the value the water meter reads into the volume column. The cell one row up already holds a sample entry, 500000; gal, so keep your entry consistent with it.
1282513.5; gal
